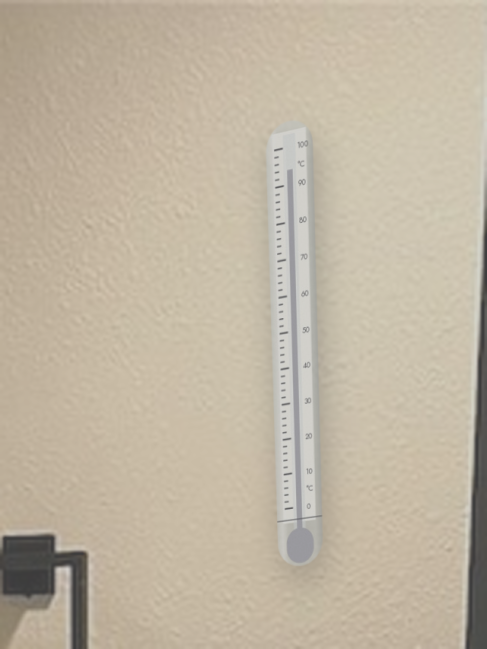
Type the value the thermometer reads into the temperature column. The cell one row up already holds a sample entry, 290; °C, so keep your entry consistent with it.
94; °C
